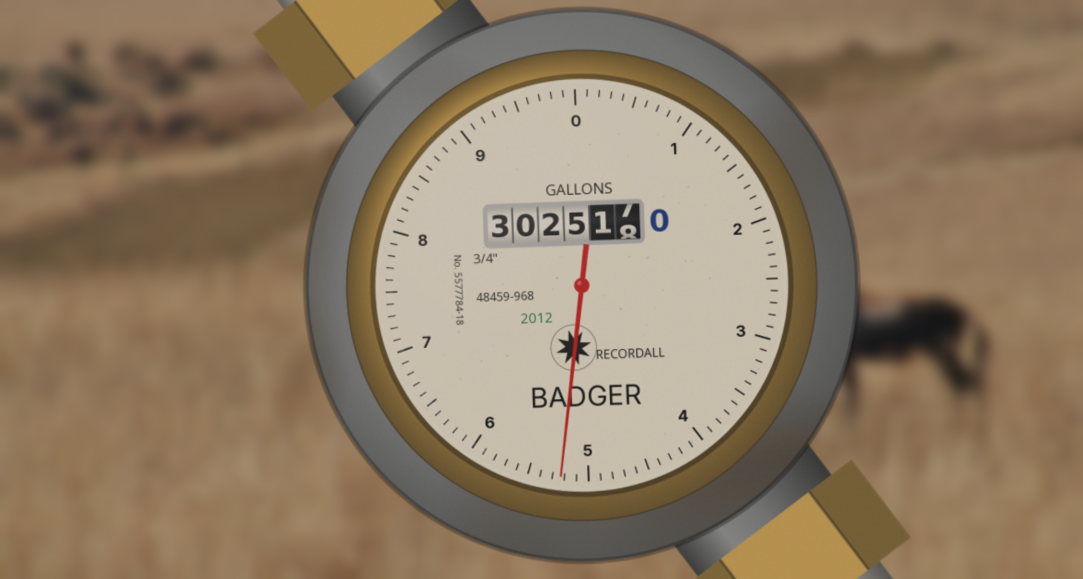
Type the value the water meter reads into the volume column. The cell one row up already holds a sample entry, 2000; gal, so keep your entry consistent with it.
3025175.2; gal
